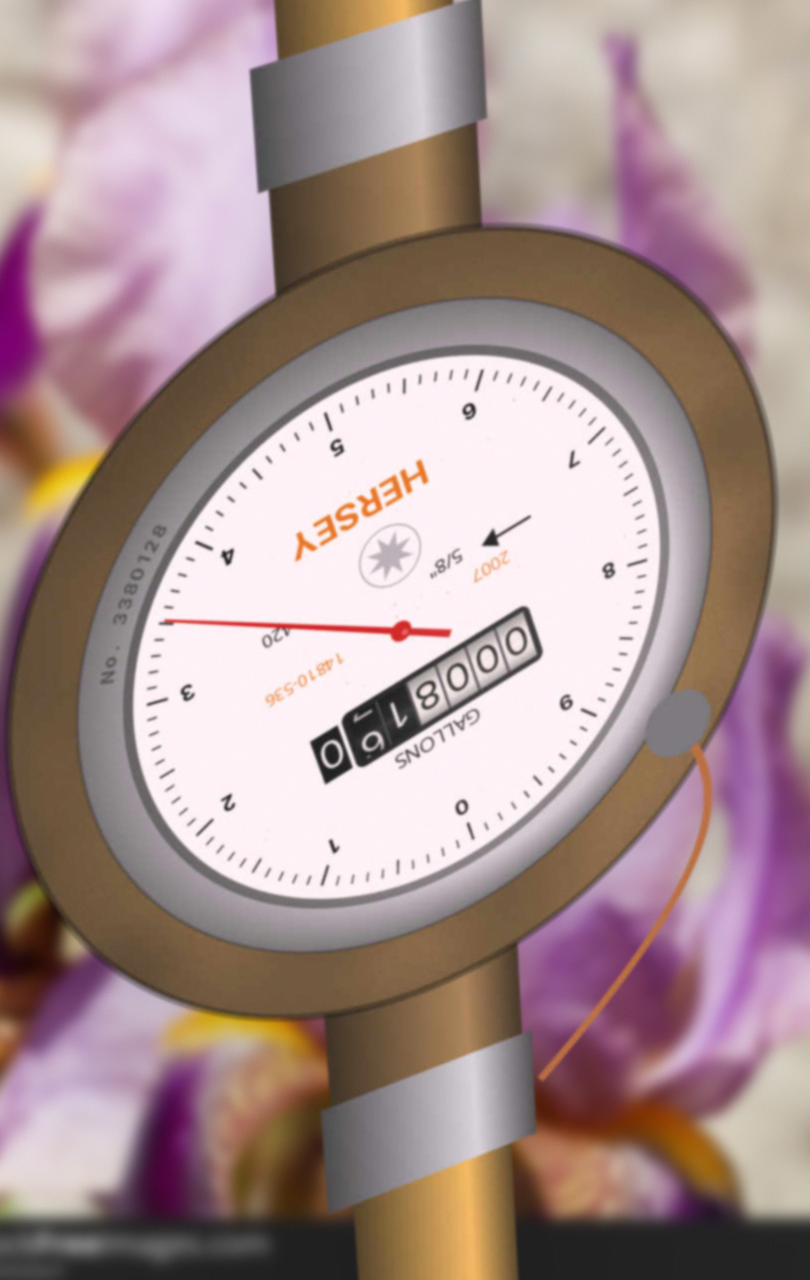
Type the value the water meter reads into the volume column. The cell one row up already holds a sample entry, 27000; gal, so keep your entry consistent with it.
8163.5; gal
